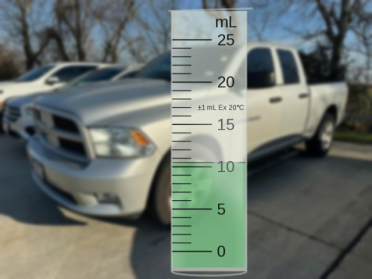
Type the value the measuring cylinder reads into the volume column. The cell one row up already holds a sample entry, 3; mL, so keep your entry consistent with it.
10.5; mL
